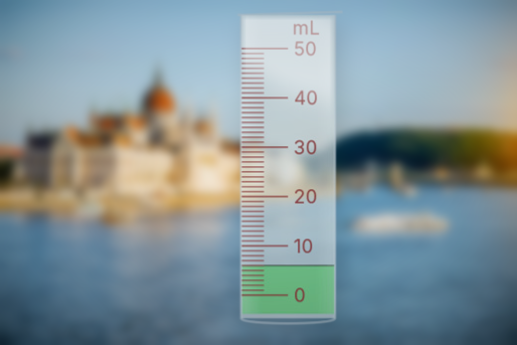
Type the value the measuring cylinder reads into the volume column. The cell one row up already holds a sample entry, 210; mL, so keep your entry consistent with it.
6; mL
